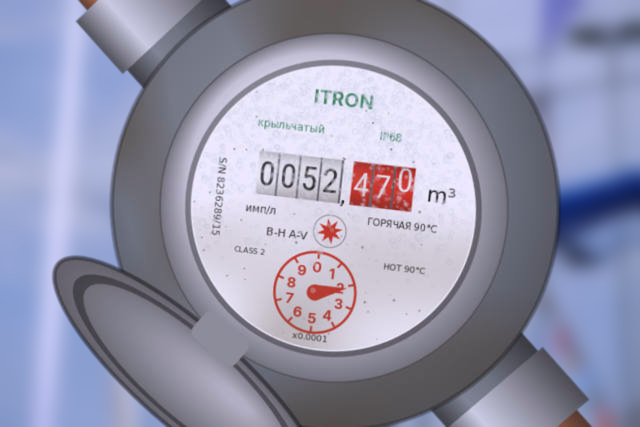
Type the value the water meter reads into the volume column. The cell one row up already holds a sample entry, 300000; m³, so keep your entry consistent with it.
52.4702; m³
